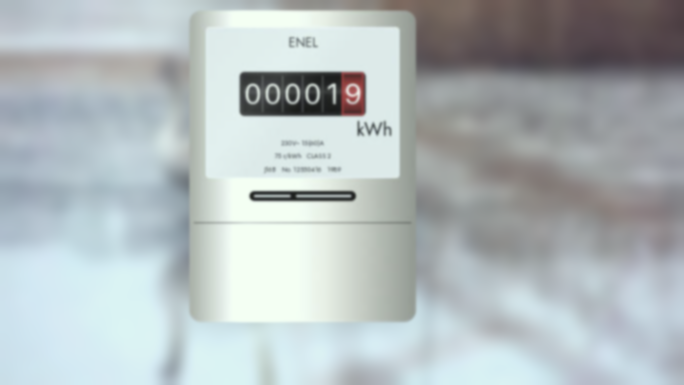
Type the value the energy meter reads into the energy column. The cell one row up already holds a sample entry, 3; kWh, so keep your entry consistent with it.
1.9; kWh
